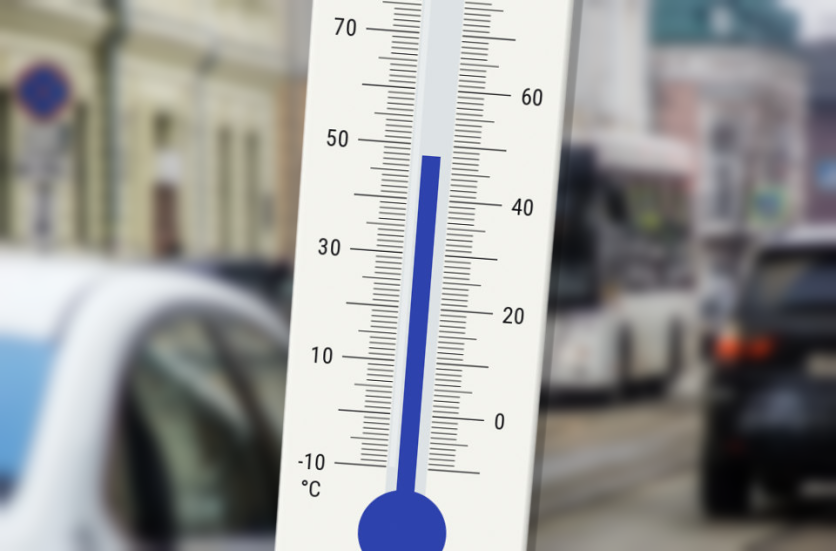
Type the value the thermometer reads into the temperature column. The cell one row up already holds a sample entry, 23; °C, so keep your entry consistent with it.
48; °C
